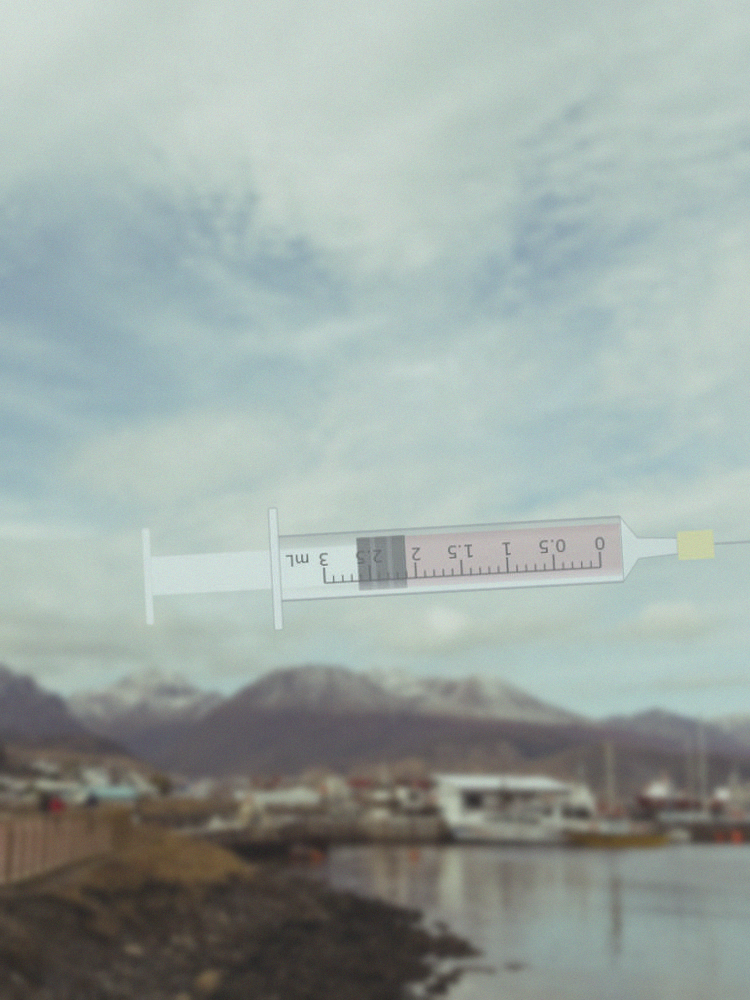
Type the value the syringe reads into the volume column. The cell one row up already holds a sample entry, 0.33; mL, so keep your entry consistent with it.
2.1; mL
